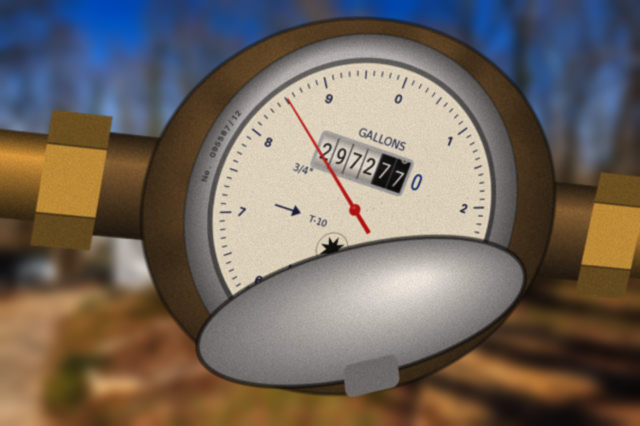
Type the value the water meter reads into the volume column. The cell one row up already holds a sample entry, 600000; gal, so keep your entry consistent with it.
2972768.5; gal
